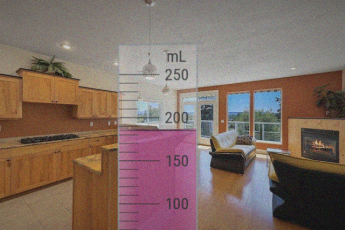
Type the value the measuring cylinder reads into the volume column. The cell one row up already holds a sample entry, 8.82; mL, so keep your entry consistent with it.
185; mL
